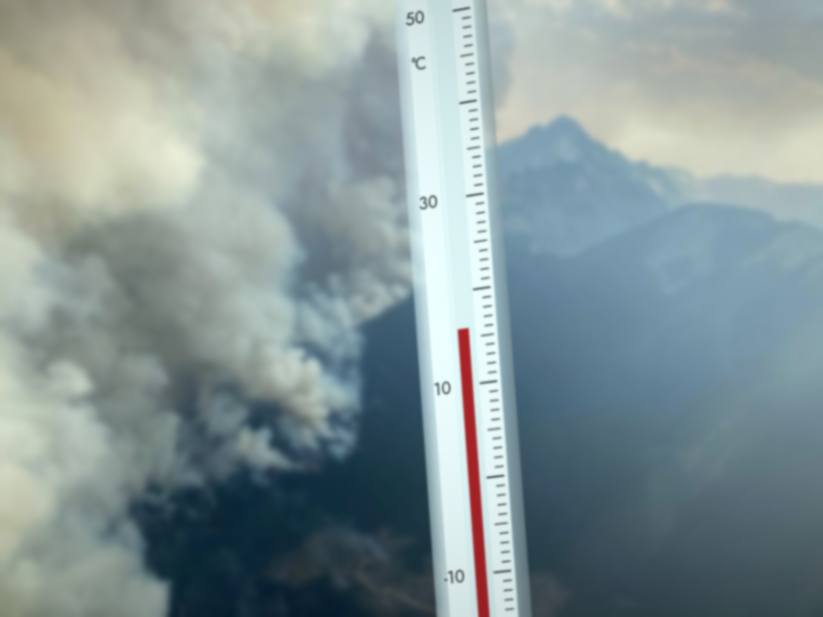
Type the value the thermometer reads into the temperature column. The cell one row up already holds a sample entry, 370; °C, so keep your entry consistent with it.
16; °C
